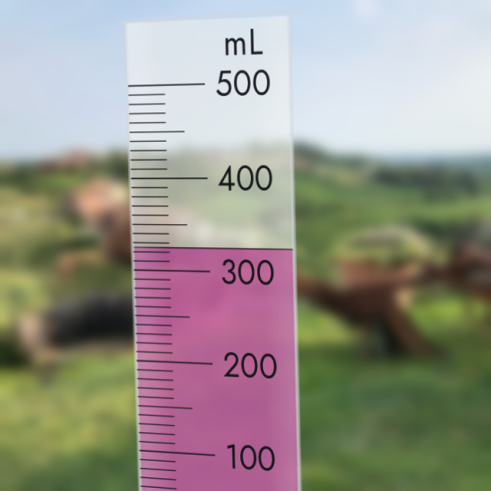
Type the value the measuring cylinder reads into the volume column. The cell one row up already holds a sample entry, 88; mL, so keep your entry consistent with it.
325; mL
